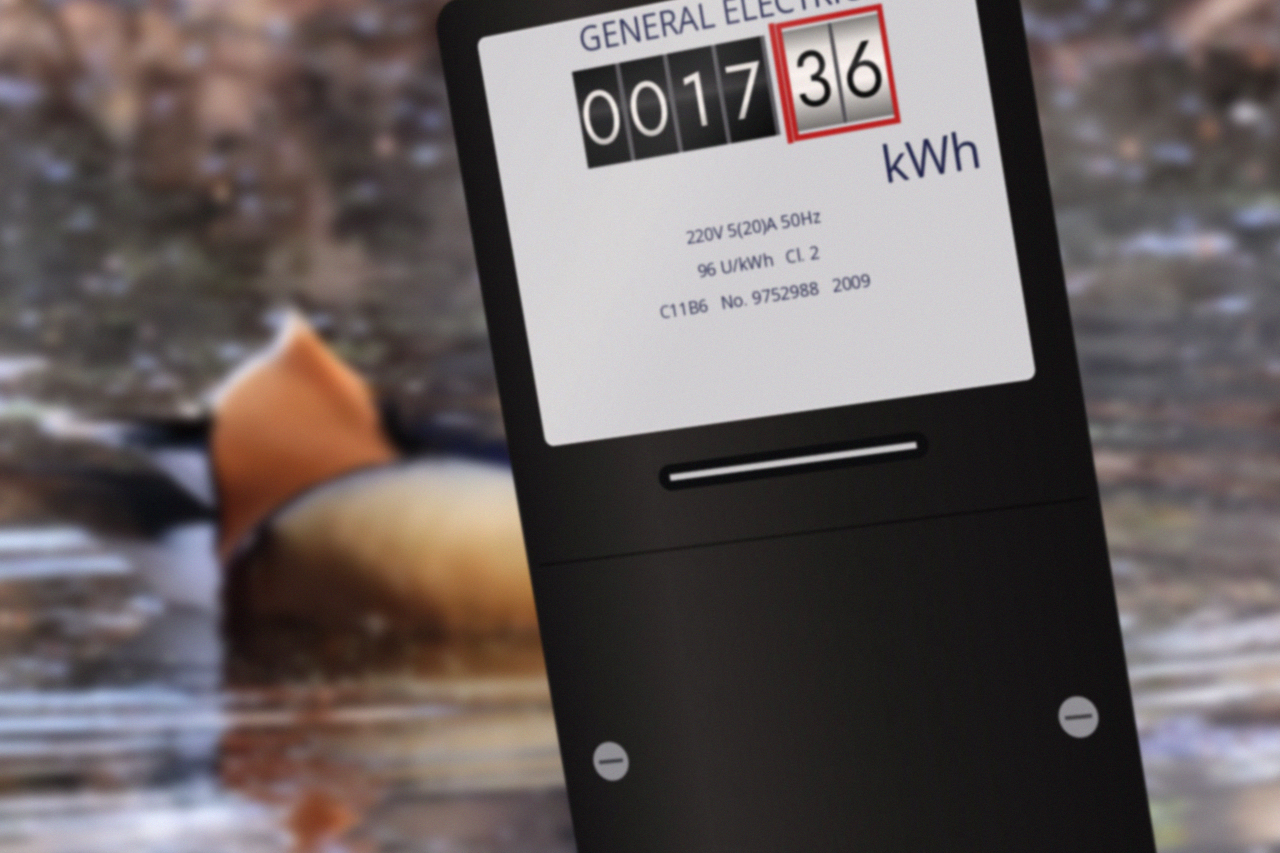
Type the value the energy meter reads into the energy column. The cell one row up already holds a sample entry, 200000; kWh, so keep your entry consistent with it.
17.36; kWh
